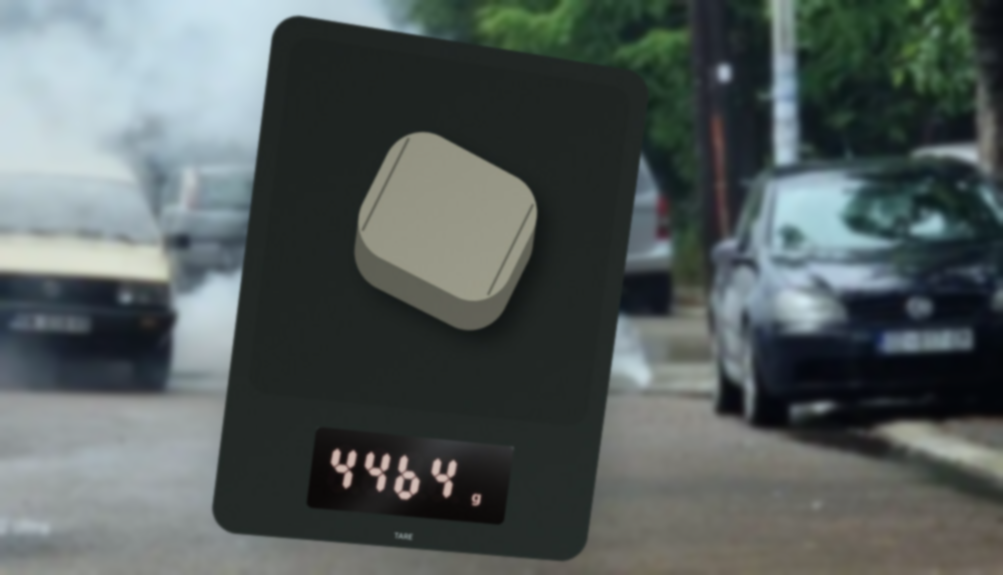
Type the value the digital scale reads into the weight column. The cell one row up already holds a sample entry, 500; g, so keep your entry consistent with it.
4464; g
